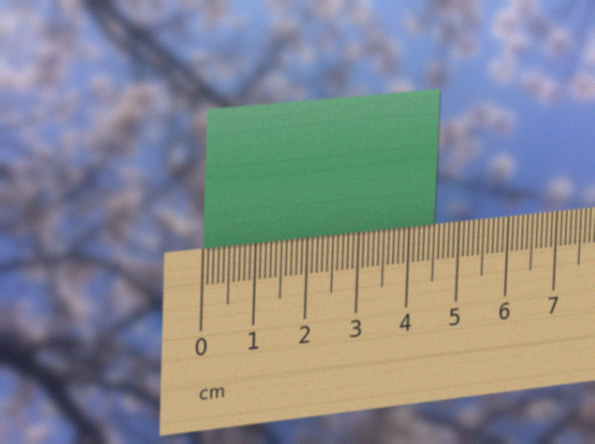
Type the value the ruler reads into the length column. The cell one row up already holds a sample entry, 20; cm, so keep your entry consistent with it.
4.5; cm
